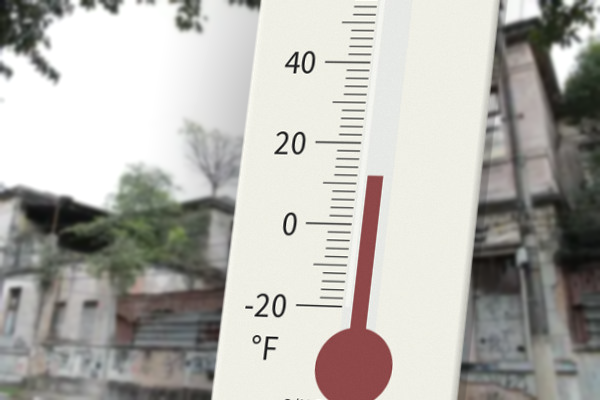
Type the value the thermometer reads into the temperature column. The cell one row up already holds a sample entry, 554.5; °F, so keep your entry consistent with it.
12; °F
